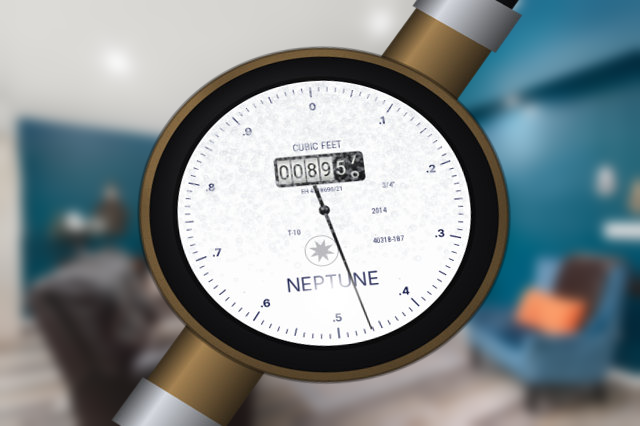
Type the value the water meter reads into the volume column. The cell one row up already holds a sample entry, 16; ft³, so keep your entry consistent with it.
8957.46; ft³
